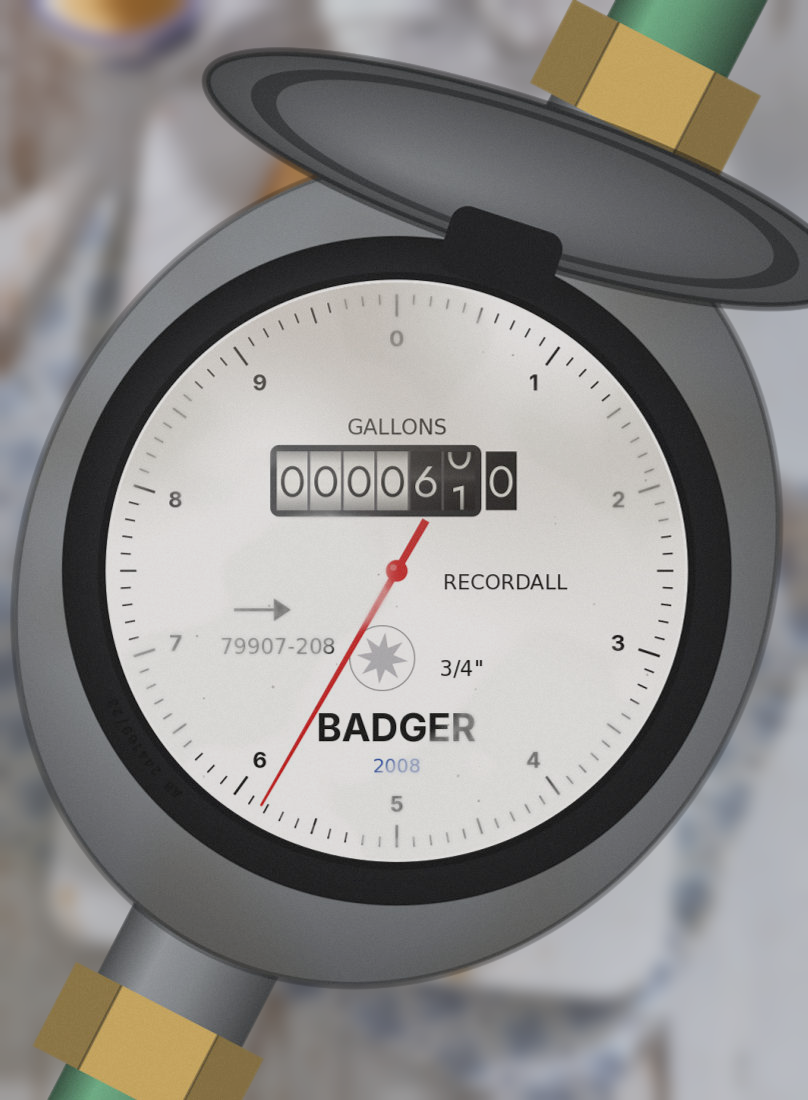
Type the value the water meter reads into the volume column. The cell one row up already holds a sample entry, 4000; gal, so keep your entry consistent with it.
605.8; gal
